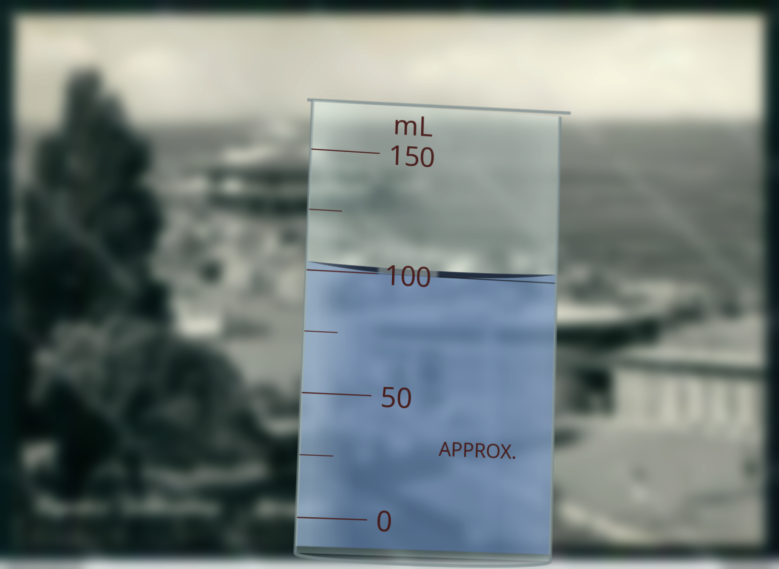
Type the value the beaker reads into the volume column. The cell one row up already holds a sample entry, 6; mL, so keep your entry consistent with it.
100; mL
